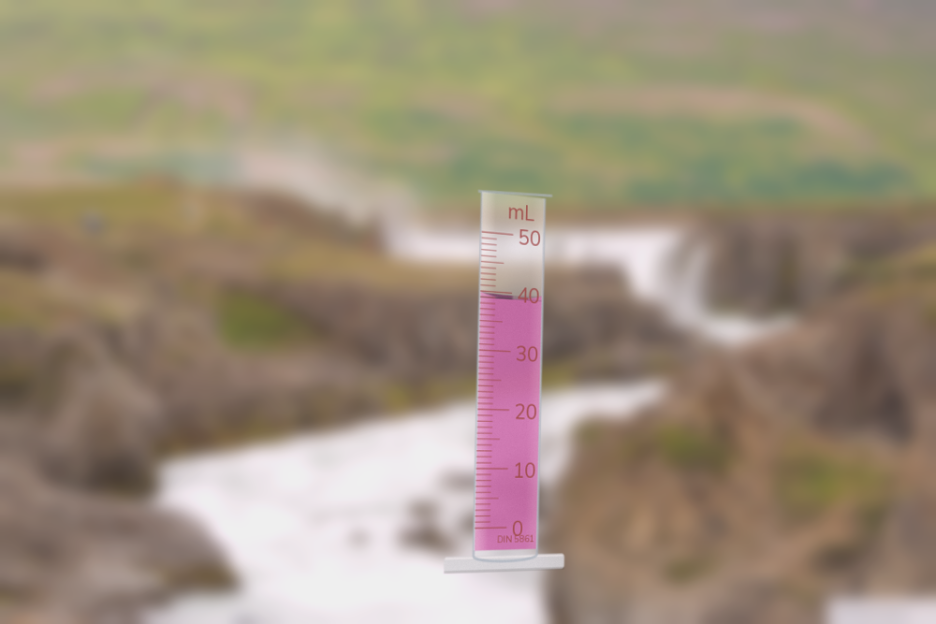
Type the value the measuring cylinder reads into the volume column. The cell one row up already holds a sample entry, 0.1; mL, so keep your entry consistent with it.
39; mL
